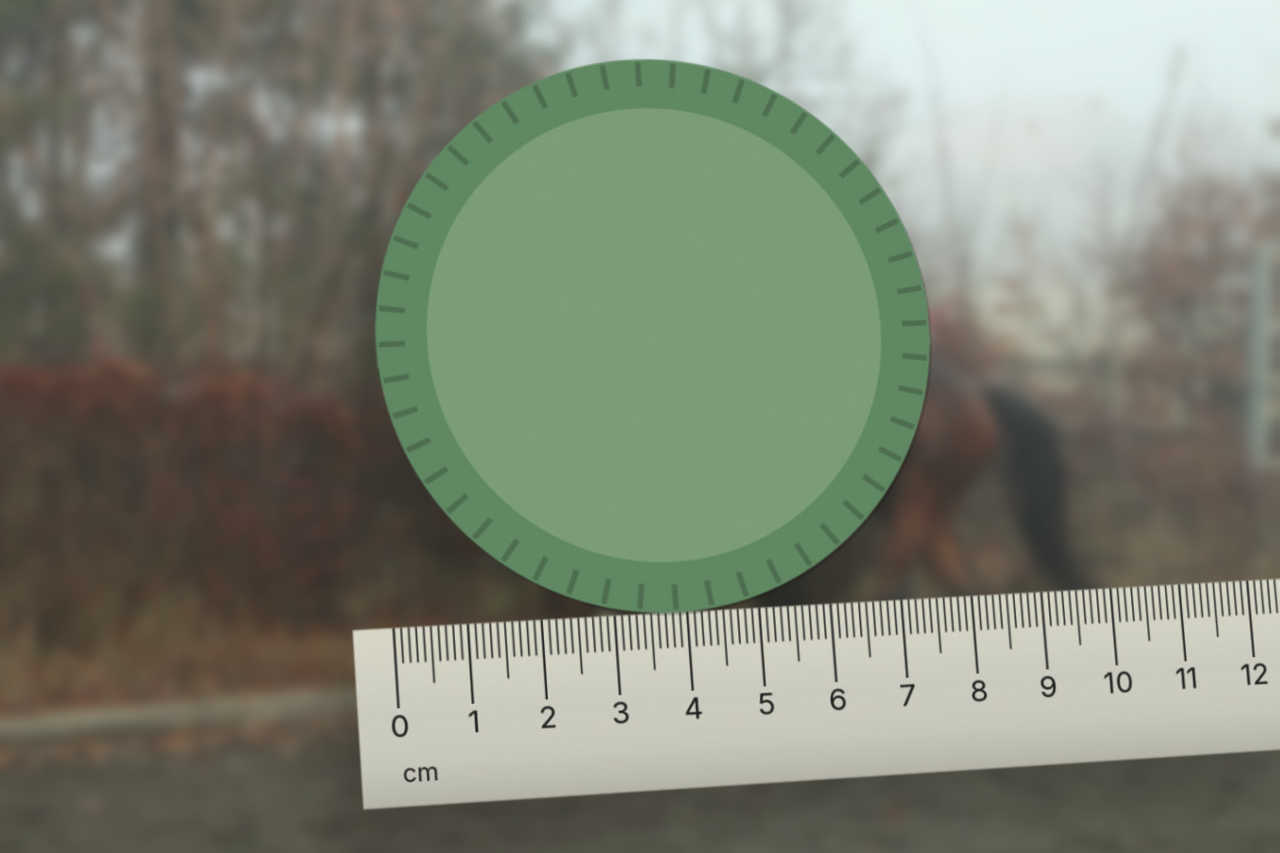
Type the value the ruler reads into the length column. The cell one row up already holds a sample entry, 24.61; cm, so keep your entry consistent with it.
7.7; cm
